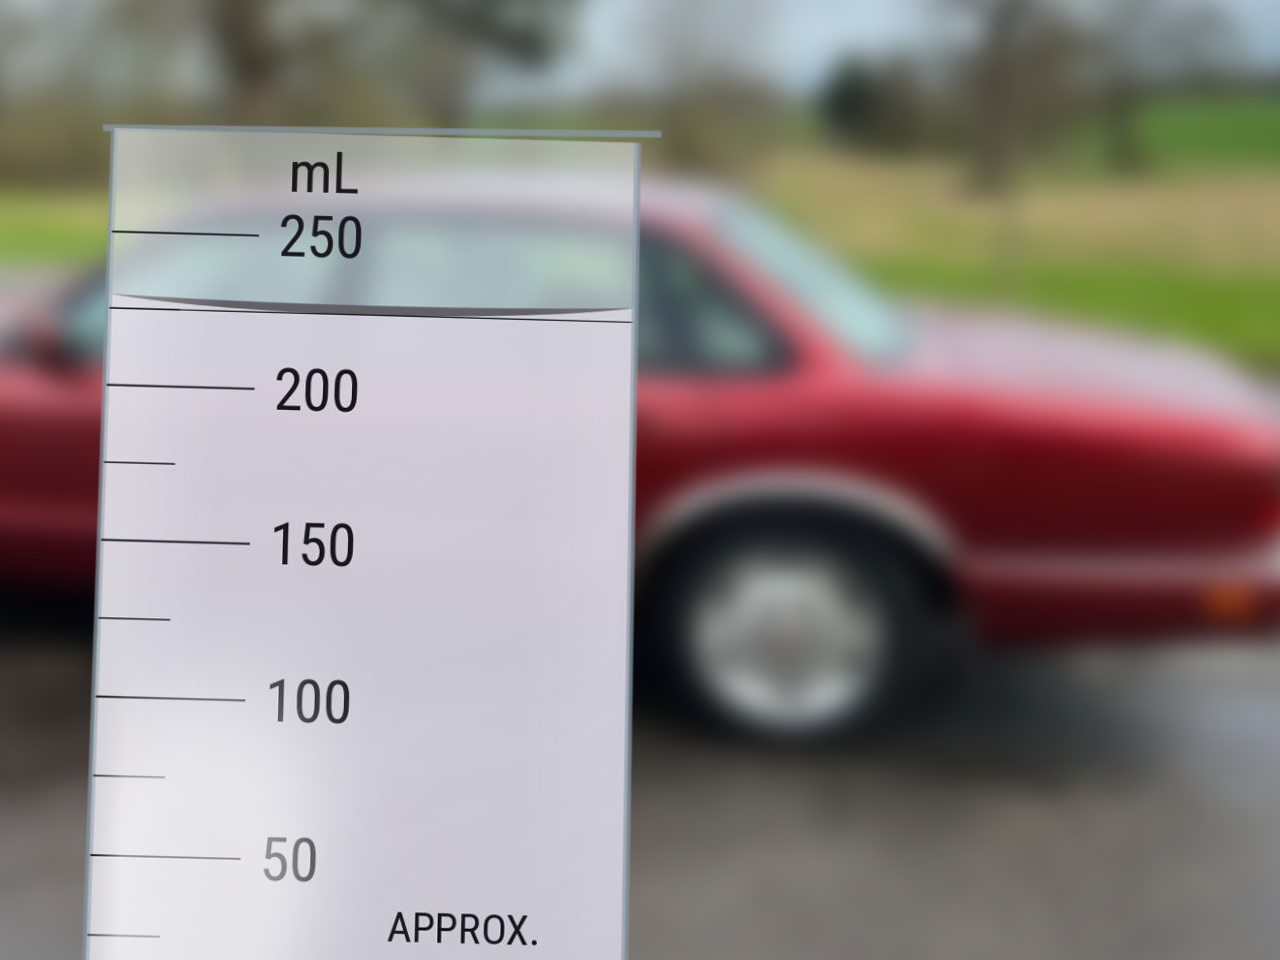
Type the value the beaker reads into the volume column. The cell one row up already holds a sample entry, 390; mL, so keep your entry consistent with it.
225; mL
